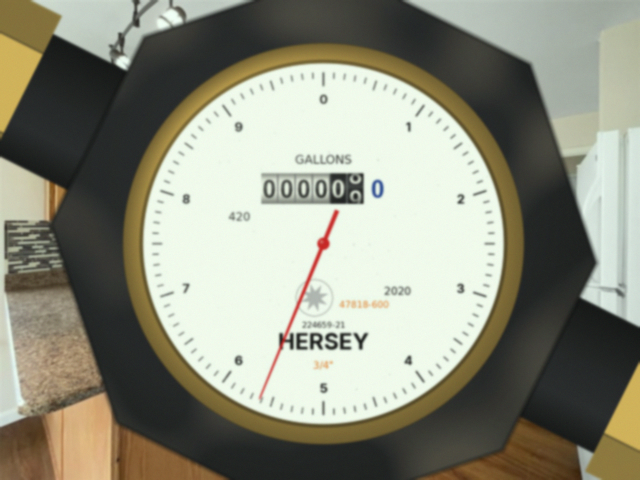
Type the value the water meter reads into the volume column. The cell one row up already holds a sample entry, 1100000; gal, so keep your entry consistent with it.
85.6; gal
